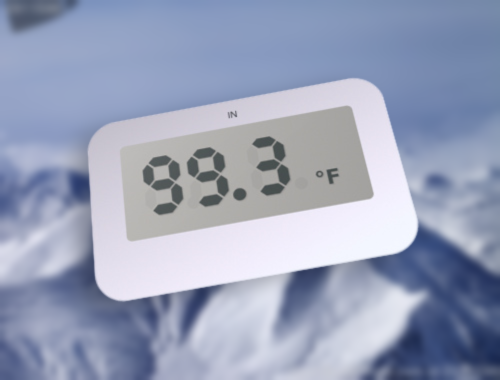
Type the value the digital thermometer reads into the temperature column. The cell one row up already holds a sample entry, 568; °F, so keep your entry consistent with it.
99.3; °F
